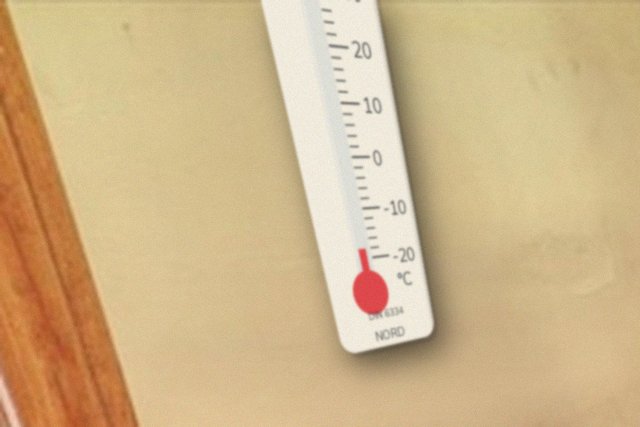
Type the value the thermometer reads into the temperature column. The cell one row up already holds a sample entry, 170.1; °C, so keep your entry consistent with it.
-18; °C
